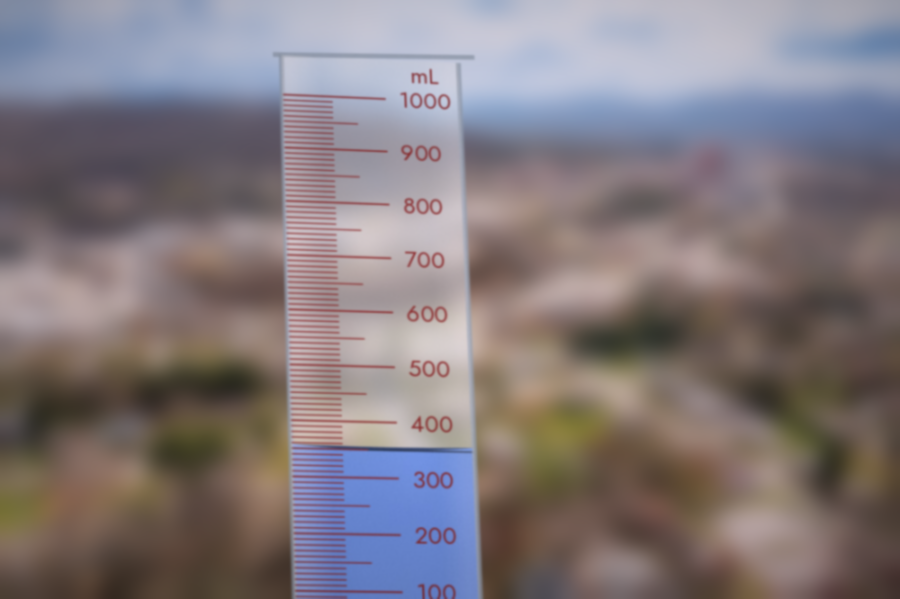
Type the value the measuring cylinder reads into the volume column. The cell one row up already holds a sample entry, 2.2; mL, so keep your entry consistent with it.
350; mL
